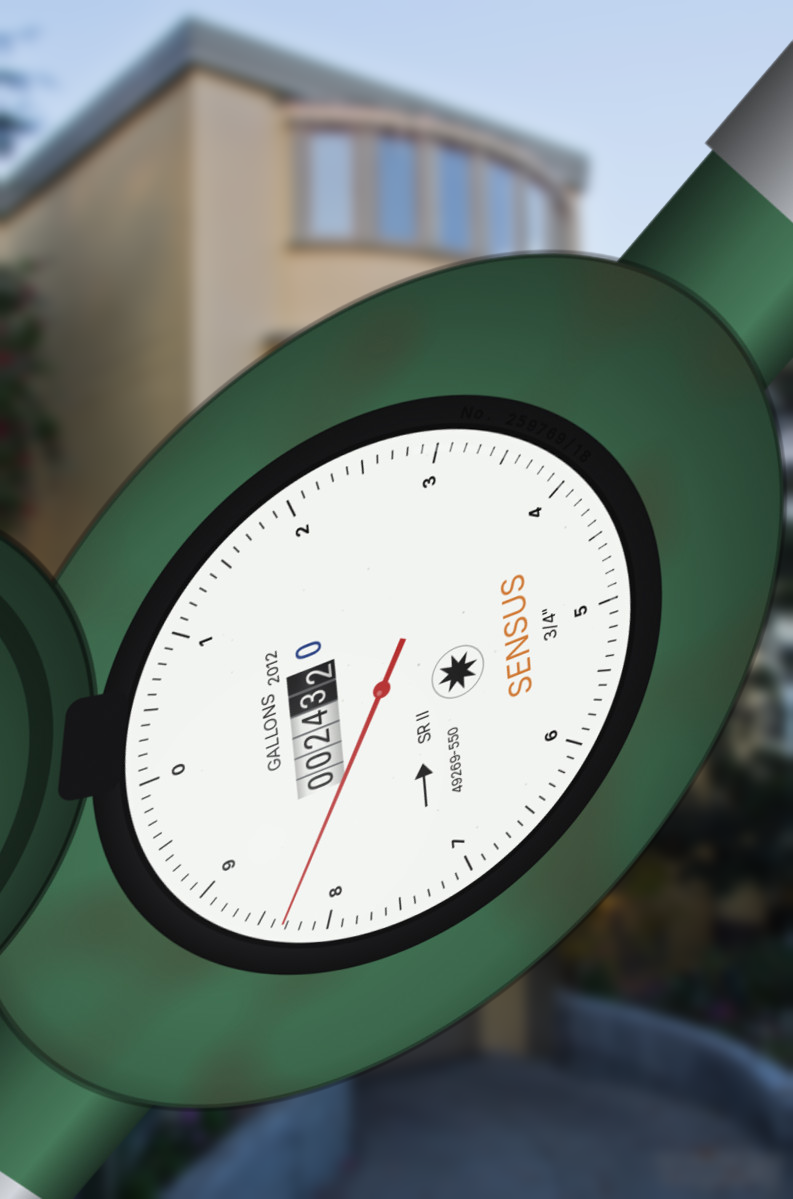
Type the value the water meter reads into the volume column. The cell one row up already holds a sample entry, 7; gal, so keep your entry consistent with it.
24318.3; gal
